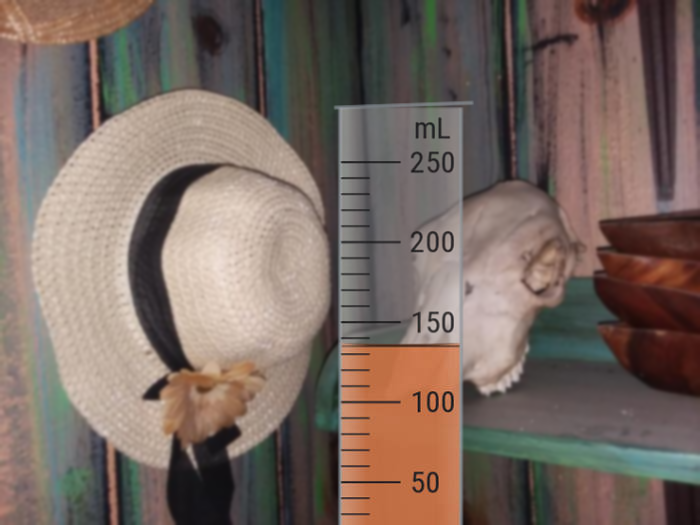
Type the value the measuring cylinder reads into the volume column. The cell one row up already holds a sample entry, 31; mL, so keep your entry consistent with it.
135; mL
